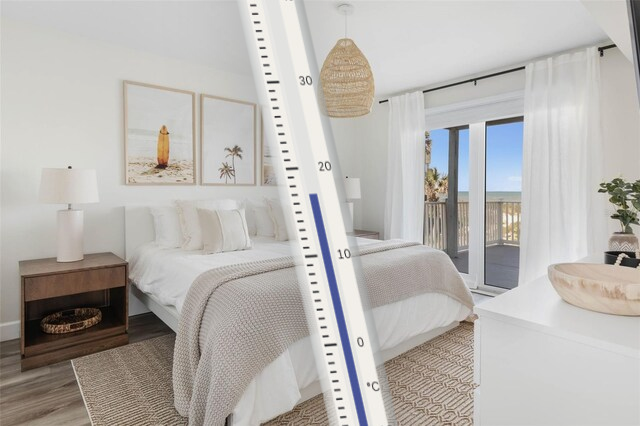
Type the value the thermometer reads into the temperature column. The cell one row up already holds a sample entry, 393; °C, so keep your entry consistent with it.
17; °C
